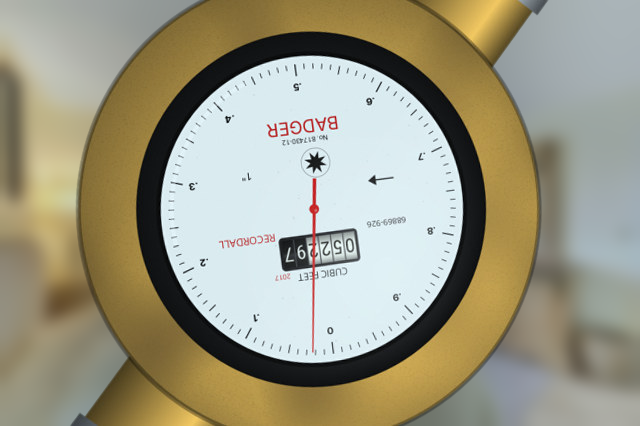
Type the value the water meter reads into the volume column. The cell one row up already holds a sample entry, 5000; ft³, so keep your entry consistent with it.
52297.02; ft³
